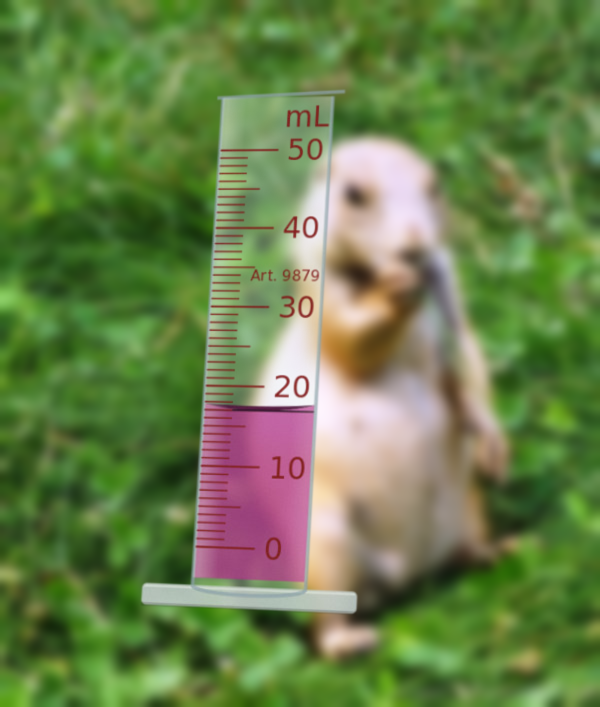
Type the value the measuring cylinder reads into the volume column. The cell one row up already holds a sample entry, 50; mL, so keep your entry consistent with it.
17; mL
